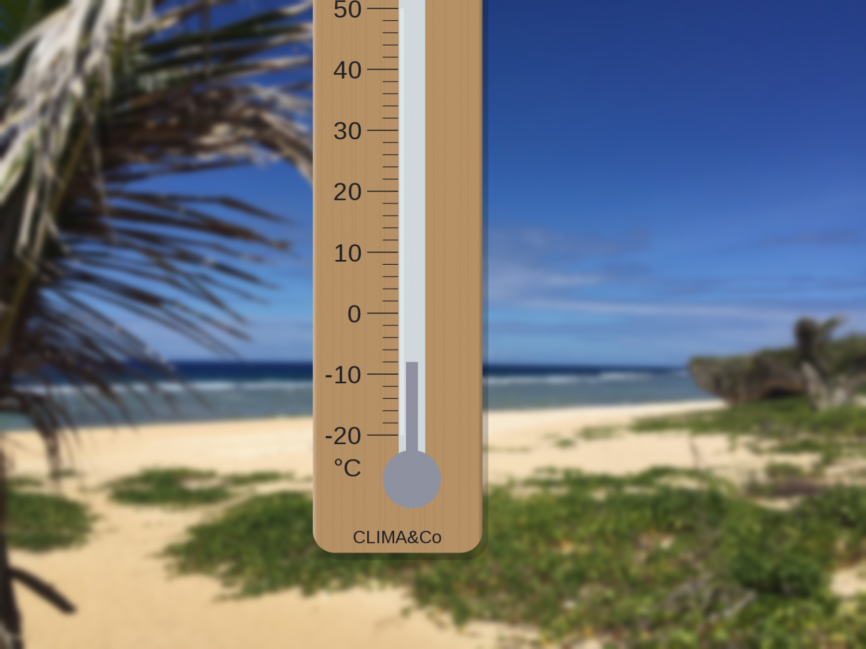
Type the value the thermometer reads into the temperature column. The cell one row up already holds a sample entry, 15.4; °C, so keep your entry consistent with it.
-8; °C
